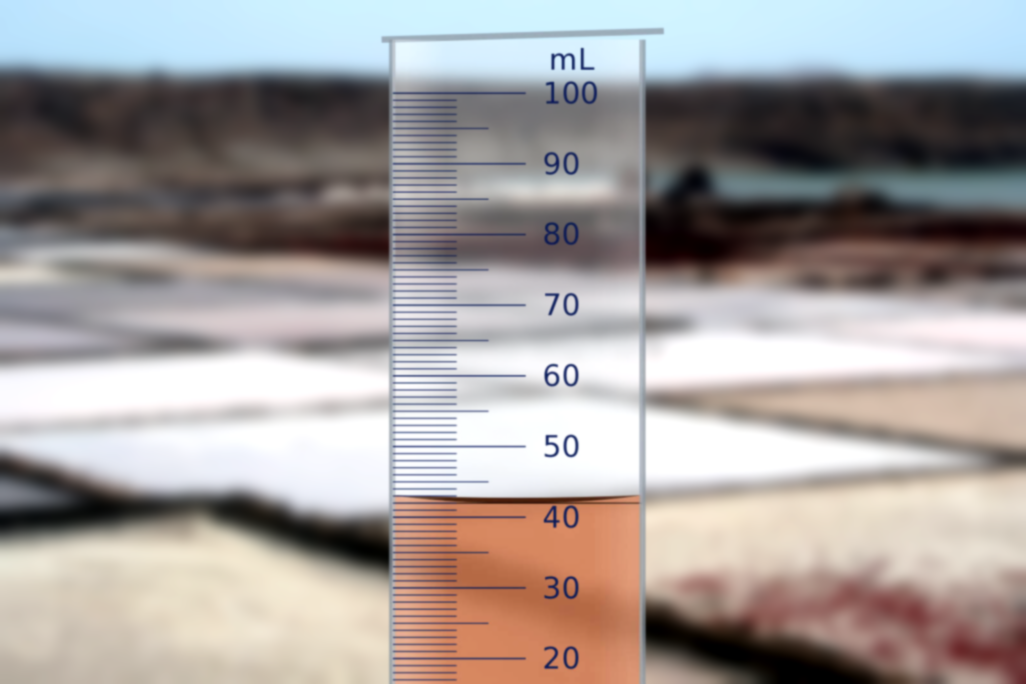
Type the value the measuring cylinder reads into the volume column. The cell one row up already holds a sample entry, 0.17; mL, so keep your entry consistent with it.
42; mL
